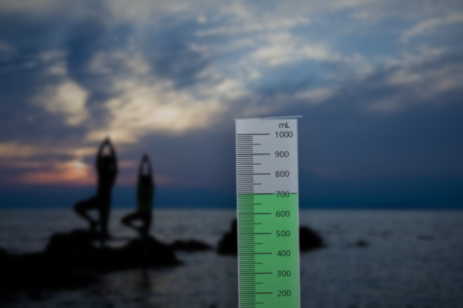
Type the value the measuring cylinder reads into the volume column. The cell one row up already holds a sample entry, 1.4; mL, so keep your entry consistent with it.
700; mL
